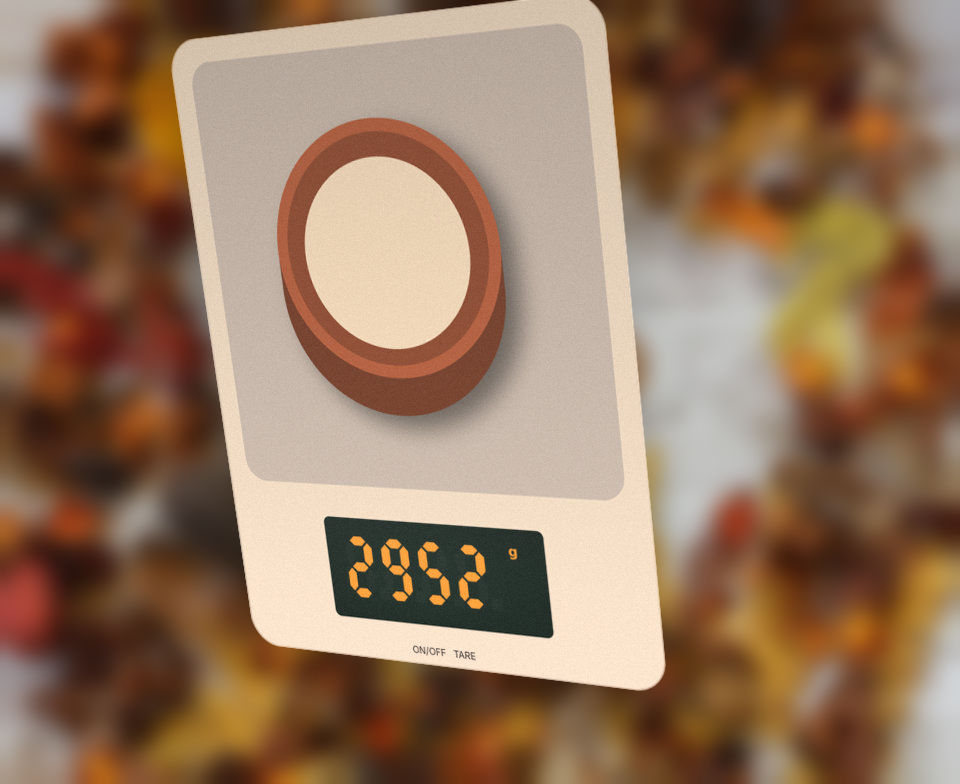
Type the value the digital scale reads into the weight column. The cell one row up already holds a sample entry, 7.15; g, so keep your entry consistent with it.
2952; g
